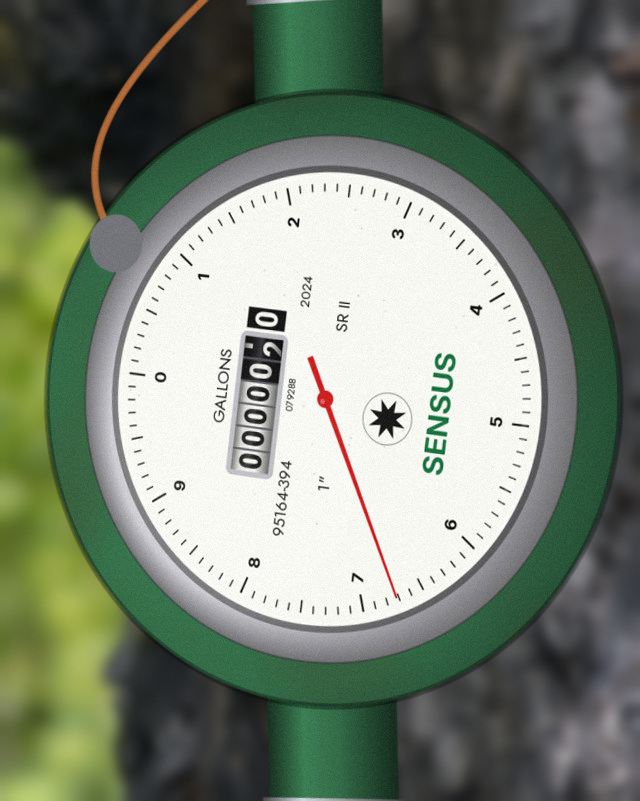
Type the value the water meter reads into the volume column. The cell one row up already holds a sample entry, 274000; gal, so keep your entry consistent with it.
16.7; gal
